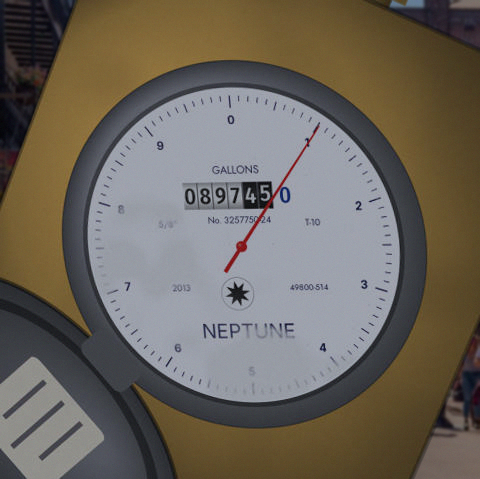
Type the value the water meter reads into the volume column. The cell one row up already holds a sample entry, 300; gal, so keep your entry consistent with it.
897451.0; gal
